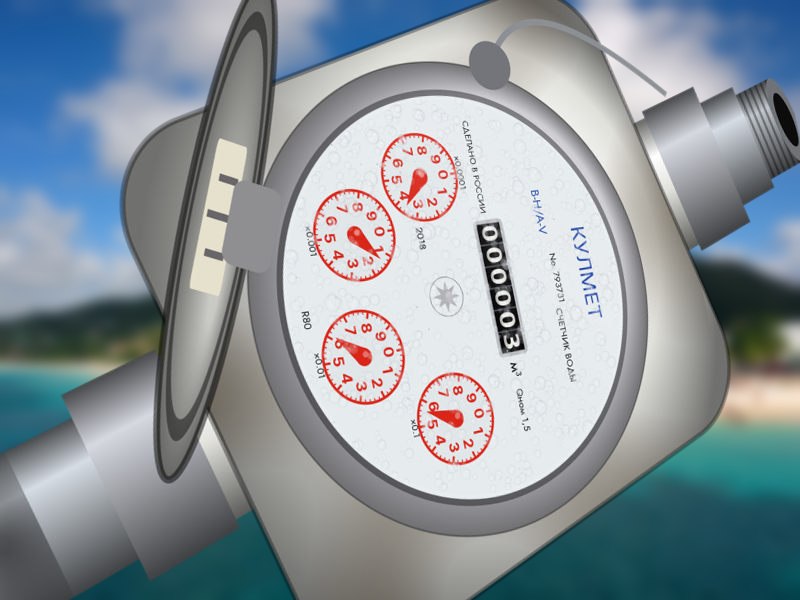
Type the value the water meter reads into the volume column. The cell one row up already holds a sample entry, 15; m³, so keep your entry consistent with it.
3.5613; m³
